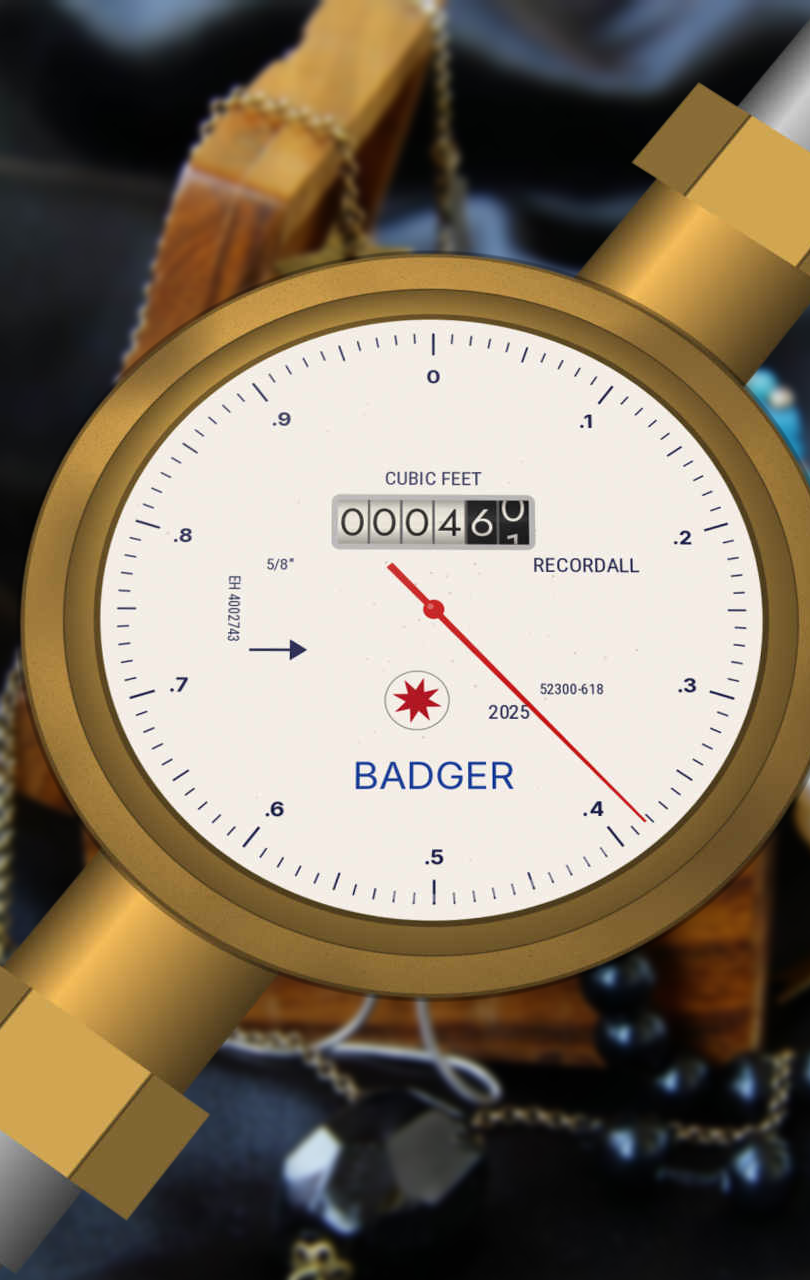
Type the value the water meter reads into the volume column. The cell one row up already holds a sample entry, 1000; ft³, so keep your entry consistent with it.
460.38; ft³
